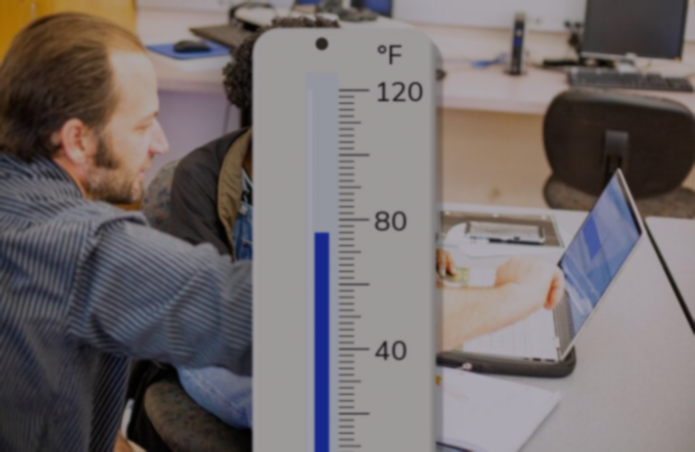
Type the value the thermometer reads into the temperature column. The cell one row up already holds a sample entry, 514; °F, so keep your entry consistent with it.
76; °F
